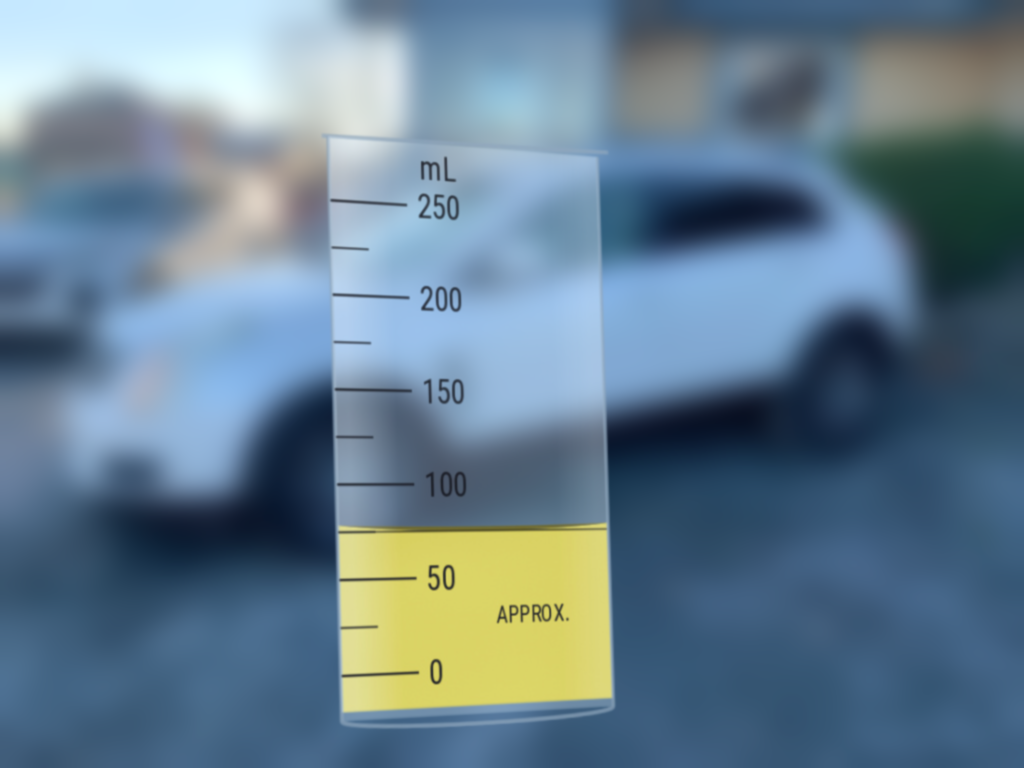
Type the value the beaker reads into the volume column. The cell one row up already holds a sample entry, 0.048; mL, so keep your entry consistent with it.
75; mL
